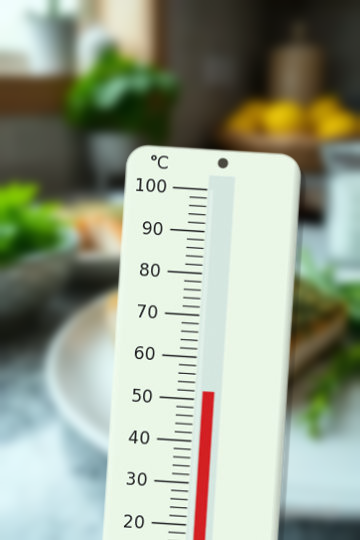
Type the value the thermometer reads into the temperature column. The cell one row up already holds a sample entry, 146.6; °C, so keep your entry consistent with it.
52; °C
